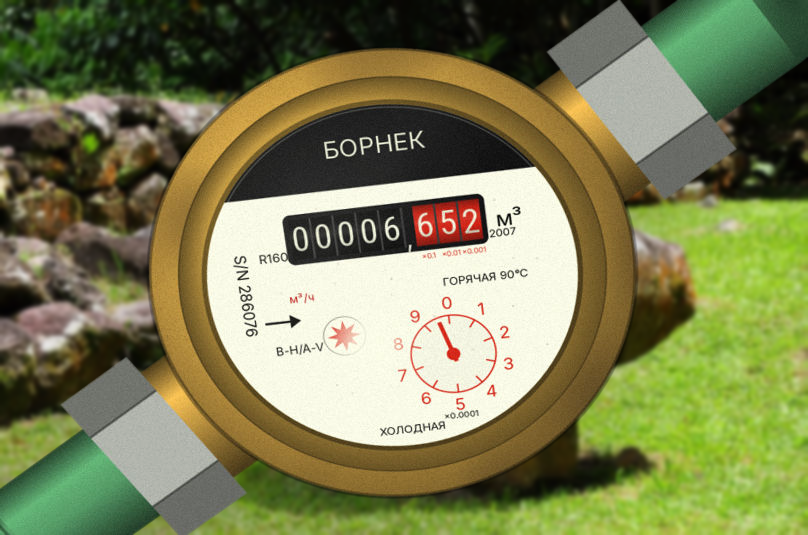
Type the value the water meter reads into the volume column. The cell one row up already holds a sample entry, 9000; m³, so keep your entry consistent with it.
6.6519; m³
